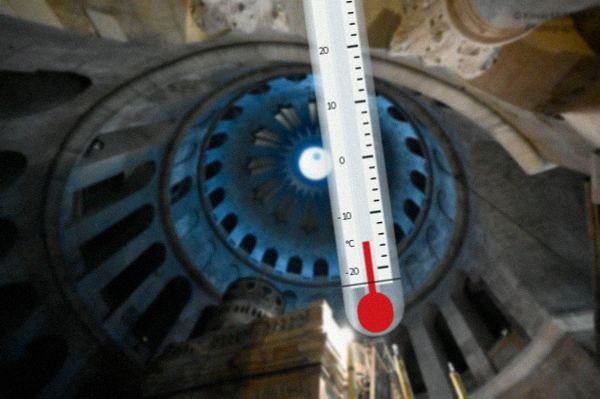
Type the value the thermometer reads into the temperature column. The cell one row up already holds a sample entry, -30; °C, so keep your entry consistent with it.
-15; °C
